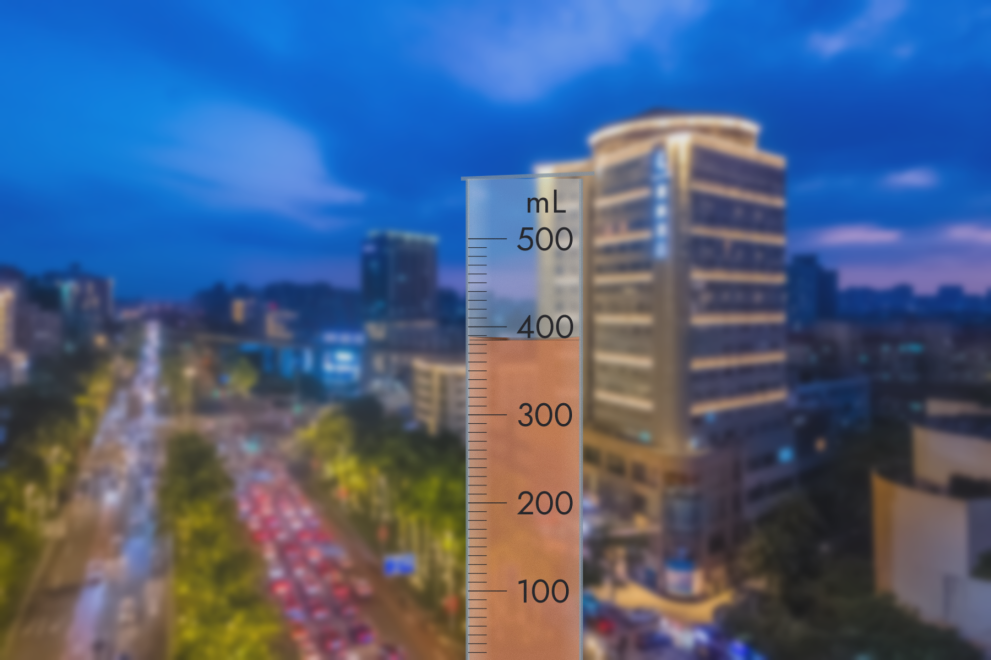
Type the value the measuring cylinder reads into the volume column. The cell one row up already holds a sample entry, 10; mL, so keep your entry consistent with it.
385; mL
